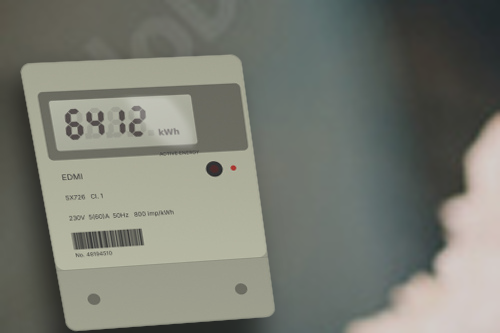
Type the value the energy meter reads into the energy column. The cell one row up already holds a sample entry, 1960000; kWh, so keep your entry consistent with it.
6412; kWh
